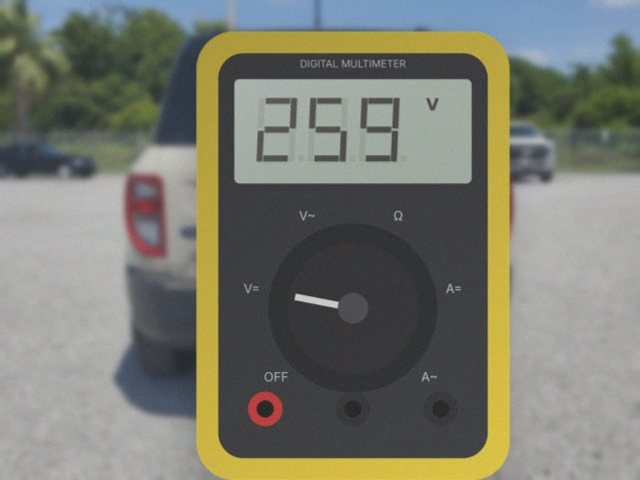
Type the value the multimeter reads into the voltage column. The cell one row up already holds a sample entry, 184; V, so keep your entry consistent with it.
259; V
